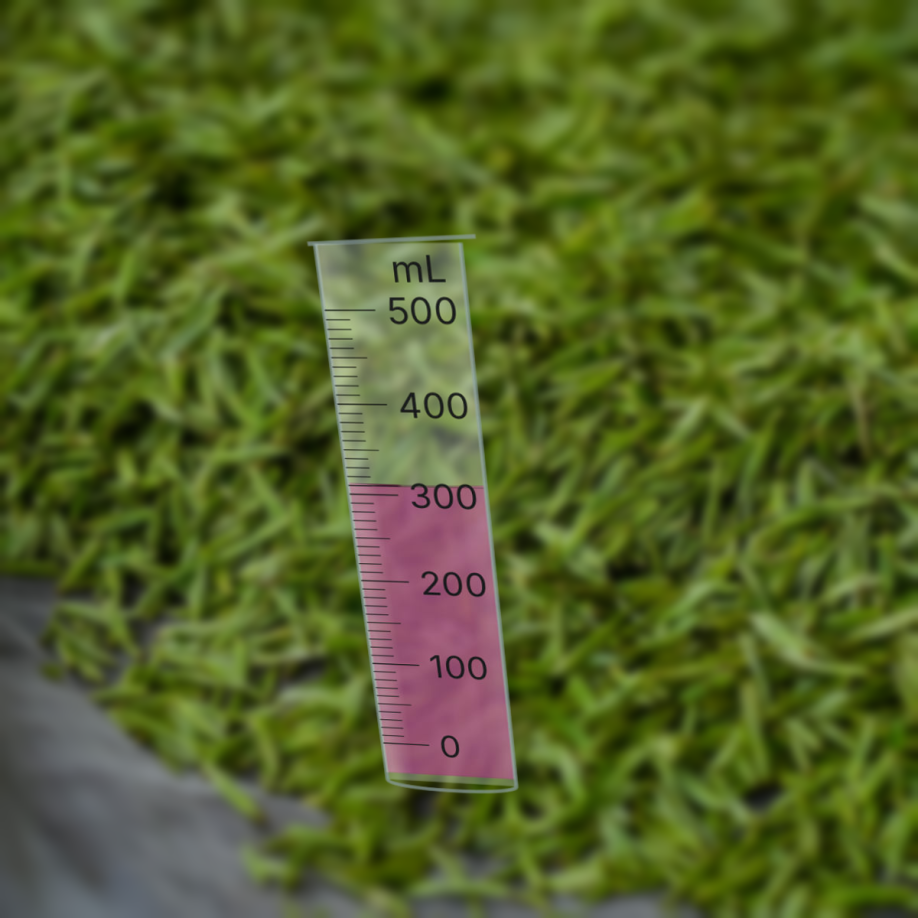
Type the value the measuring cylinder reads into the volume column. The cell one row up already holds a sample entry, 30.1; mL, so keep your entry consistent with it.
310; mL
